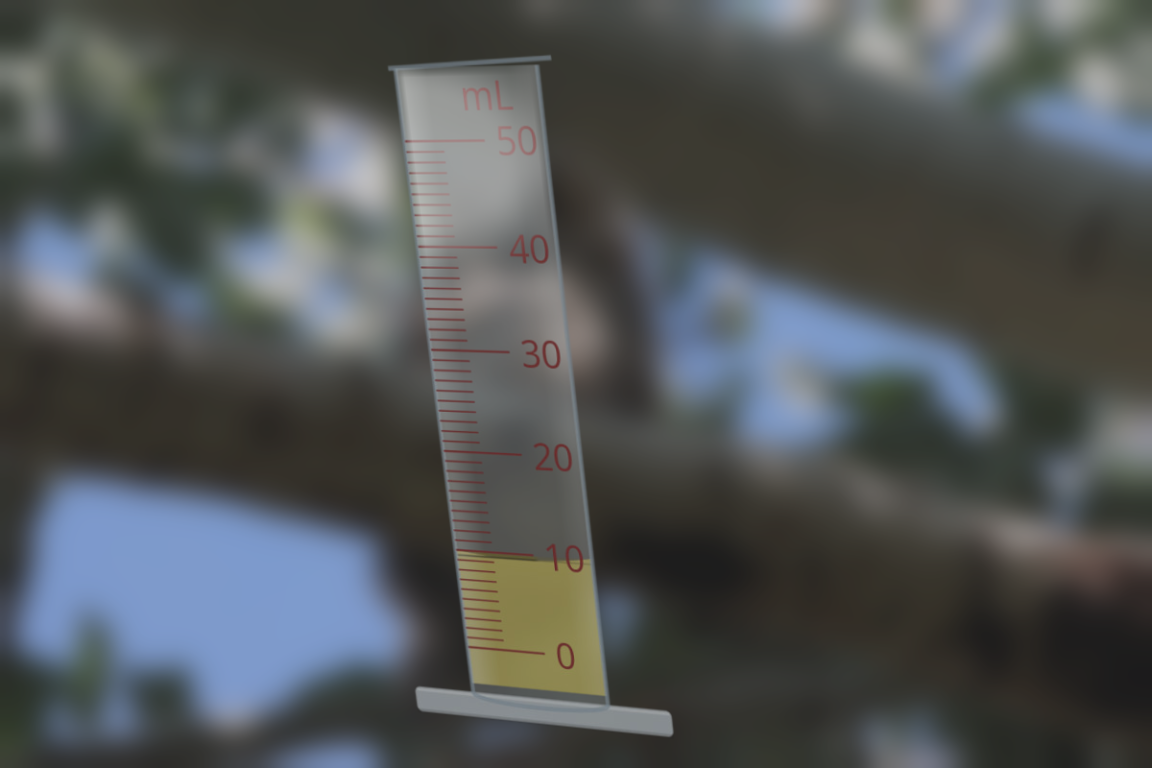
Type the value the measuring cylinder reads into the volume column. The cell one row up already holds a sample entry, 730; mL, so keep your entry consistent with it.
9.5; mL
